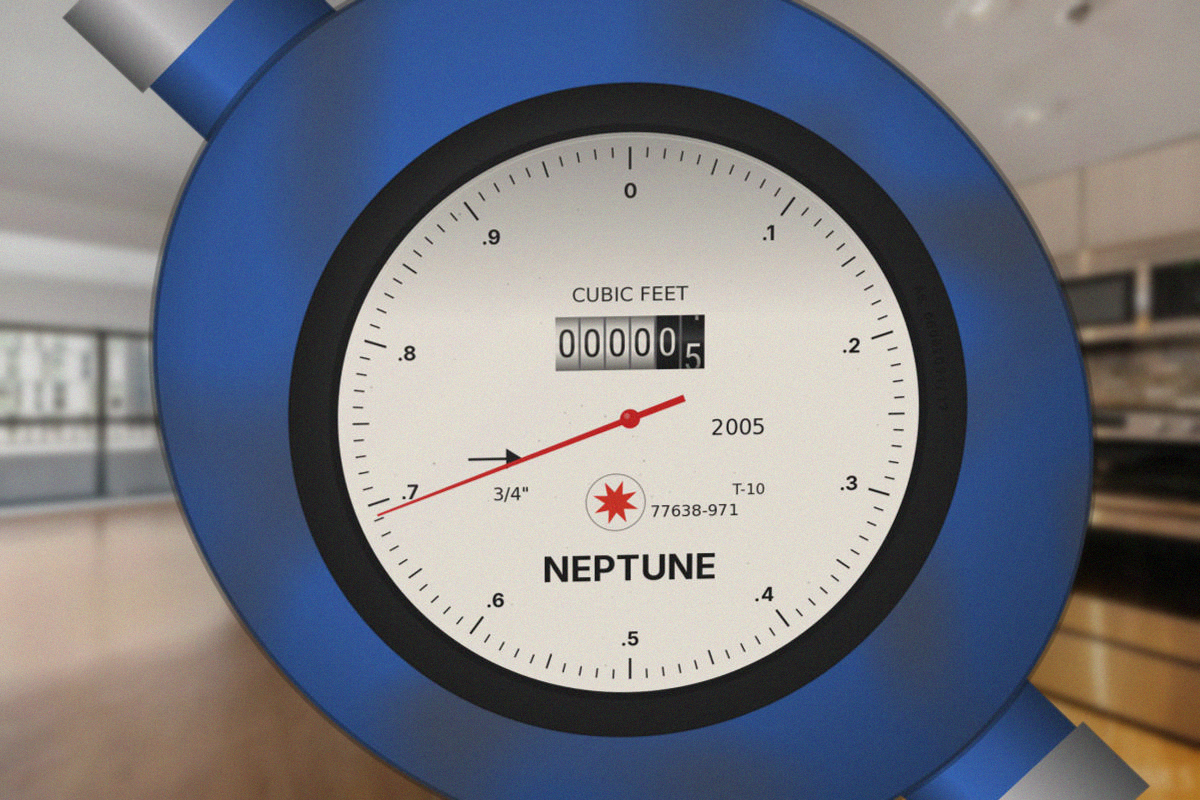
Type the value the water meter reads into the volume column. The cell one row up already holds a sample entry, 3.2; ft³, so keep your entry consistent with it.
4.69; ft³
